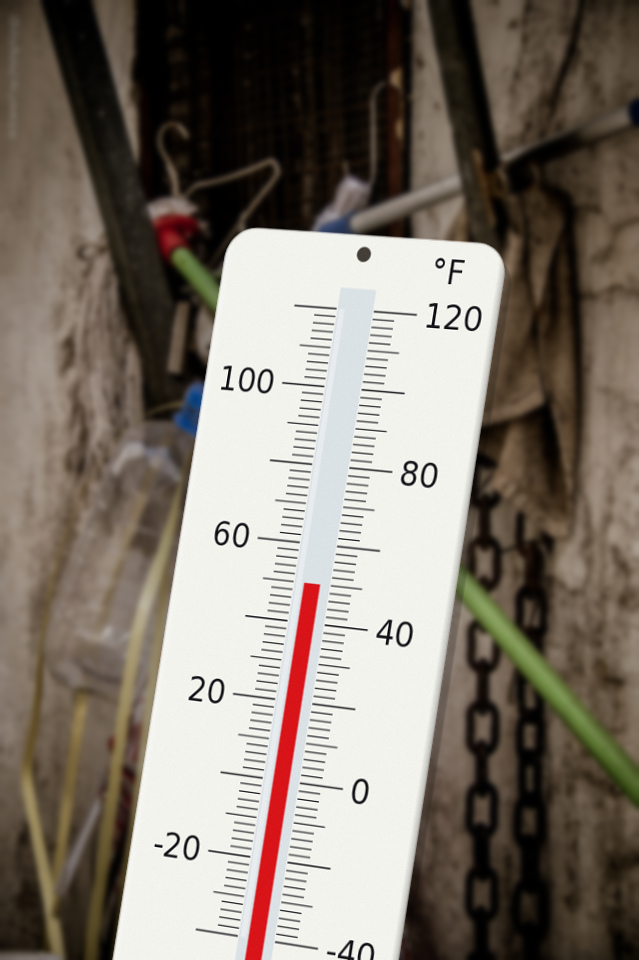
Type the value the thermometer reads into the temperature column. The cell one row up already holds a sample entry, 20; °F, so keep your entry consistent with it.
50; °F
